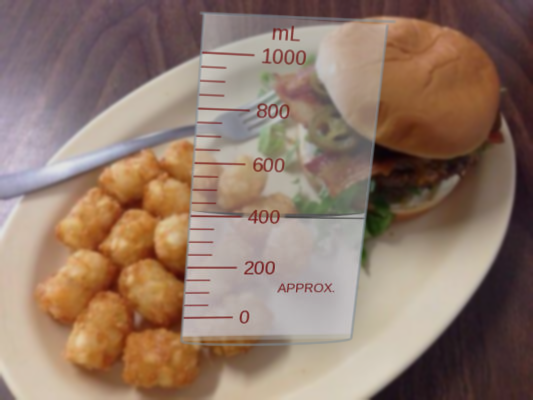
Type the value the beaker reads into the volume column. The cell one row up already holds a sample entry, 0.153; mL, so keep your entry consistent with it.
400; mL
